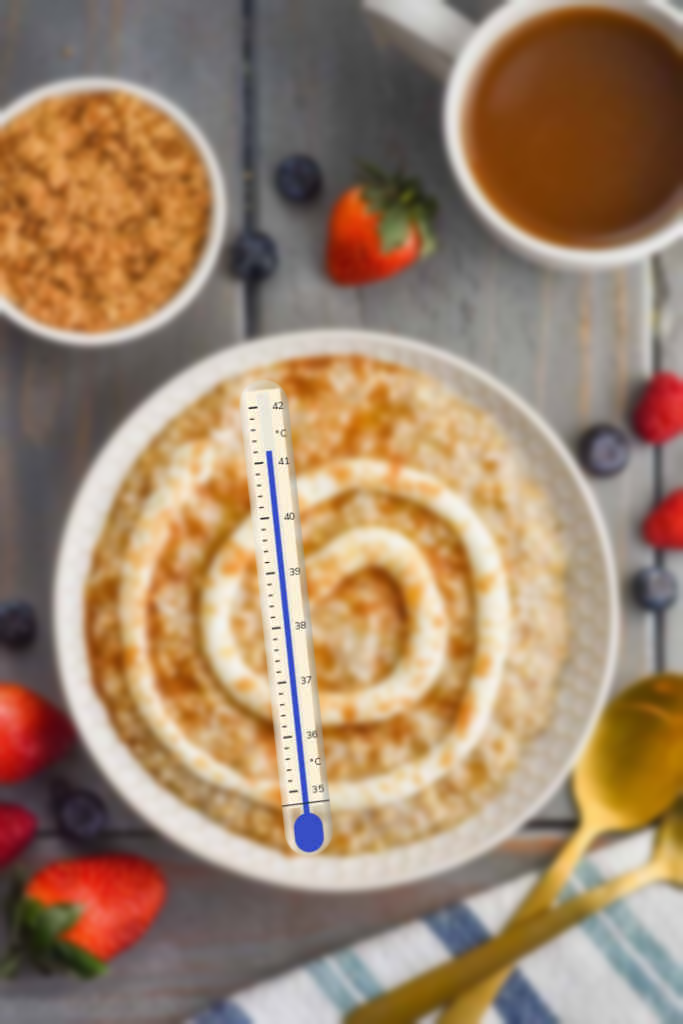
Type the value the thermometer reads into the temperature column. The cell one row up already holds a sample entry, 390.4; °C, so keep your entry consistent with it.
41.2; °C
